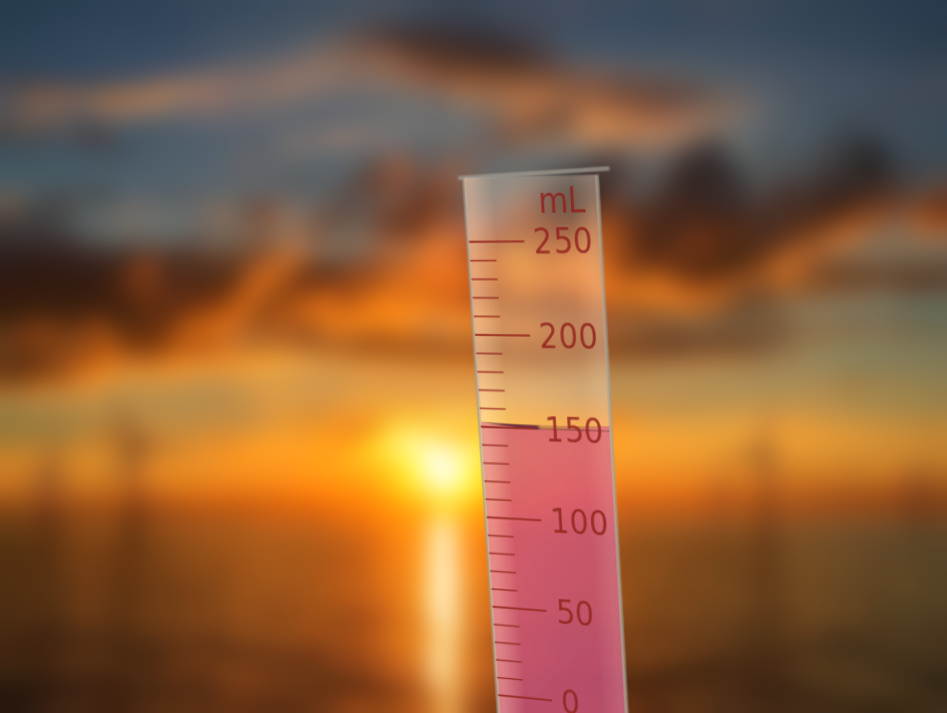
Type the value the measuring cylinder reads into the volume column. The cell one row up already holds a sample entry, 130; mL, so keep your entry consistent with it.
150; mL
